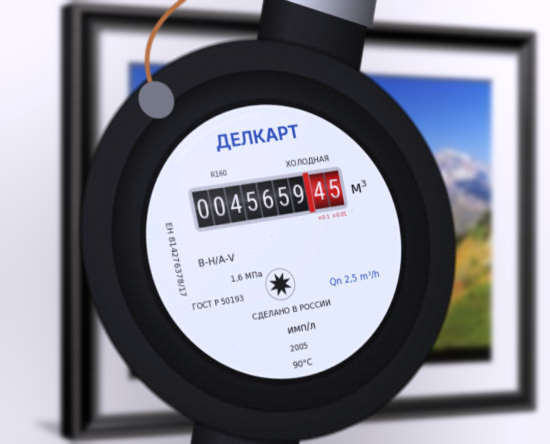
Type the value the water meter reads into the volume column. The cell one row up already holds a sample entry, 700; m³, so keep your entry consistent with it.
45659.45; m³
